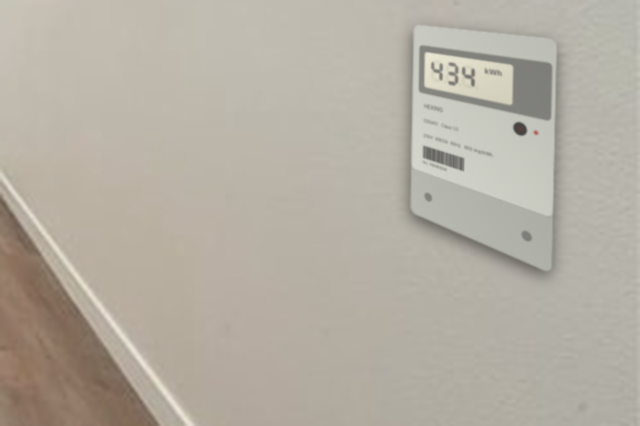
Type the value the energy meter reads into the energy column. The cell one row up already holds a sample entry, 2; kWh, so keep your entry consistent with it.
434; kWh
